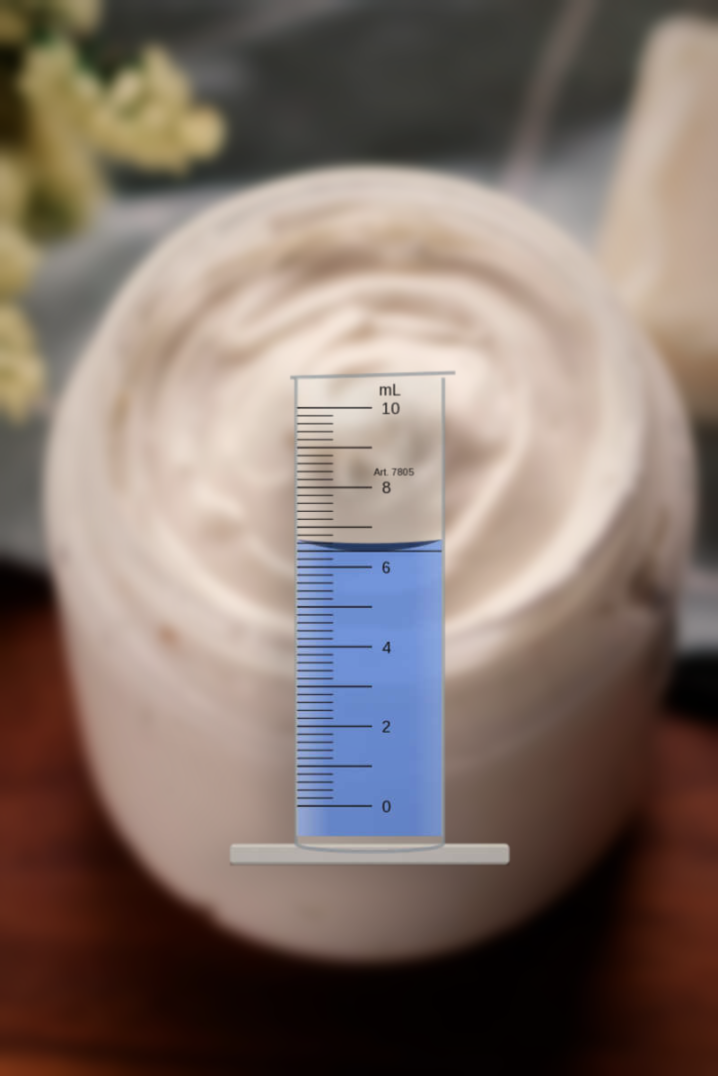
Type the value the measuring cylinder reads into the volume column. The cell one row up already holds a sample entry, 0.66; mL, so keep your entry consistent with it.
6.4; mL
